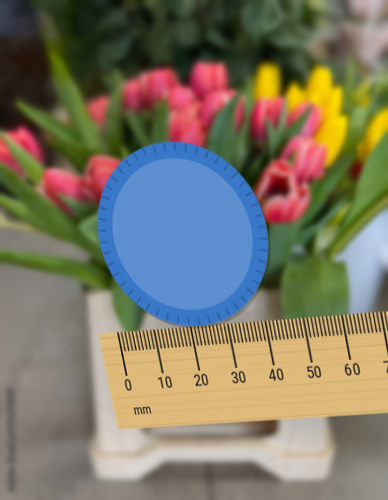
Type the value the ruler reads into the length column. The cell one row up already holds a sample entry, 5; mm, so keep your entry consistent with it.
45; mm
